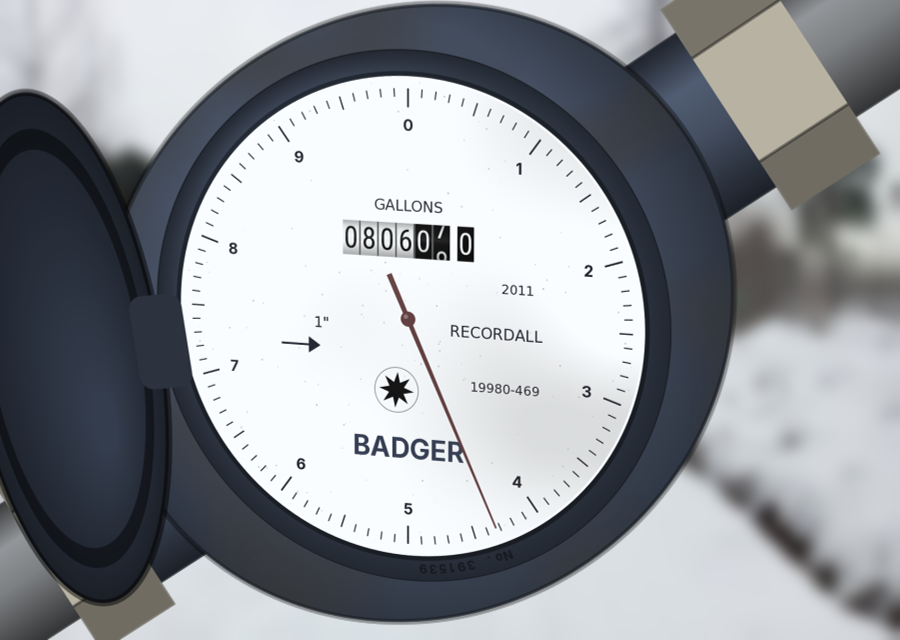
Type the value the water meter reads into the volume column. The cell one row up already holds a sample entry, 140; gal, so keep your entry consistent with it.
806074.3; gal
